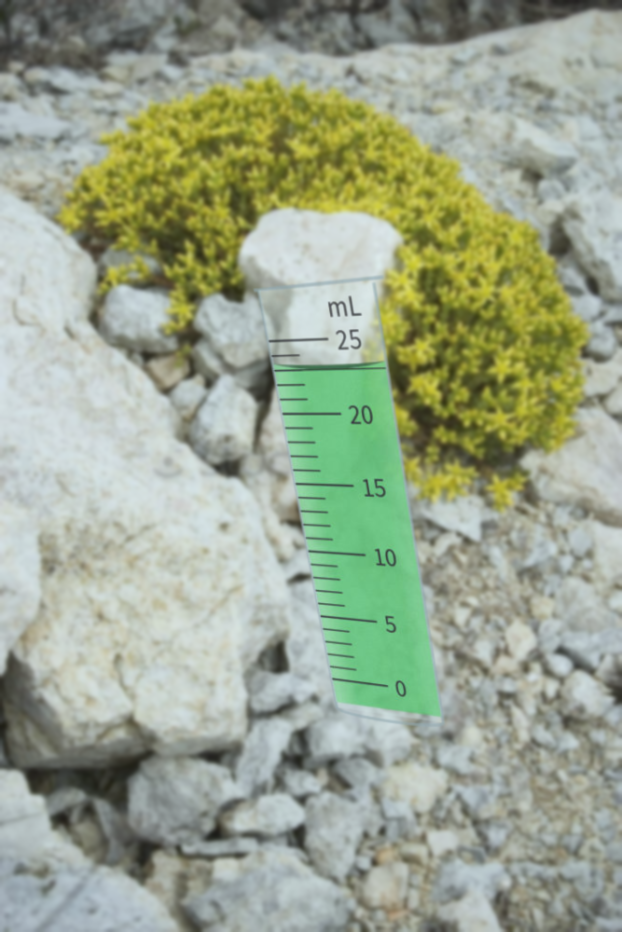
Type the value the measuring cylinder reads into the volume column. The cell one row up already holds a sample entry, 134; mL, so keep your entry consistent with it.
23; mL
